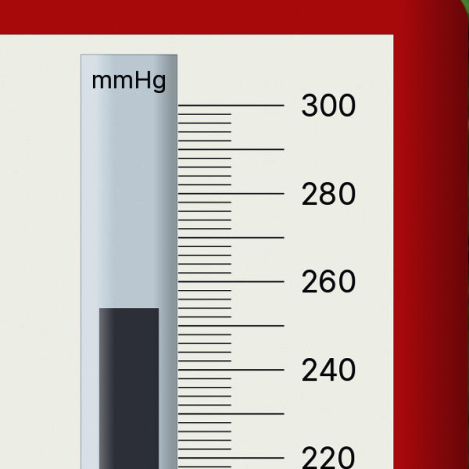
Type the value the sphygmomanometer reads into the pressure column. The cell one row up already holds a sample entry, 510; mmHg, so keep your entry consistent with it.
254; mmHg
